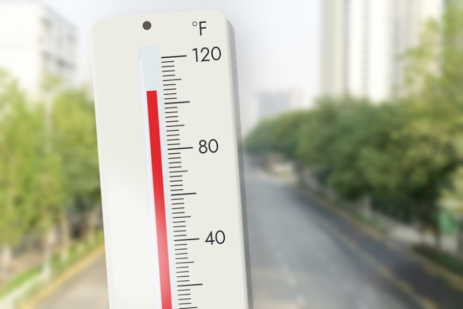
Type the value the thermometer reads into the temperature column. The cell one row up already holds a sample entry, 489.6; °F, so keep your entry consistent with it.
106; °F
